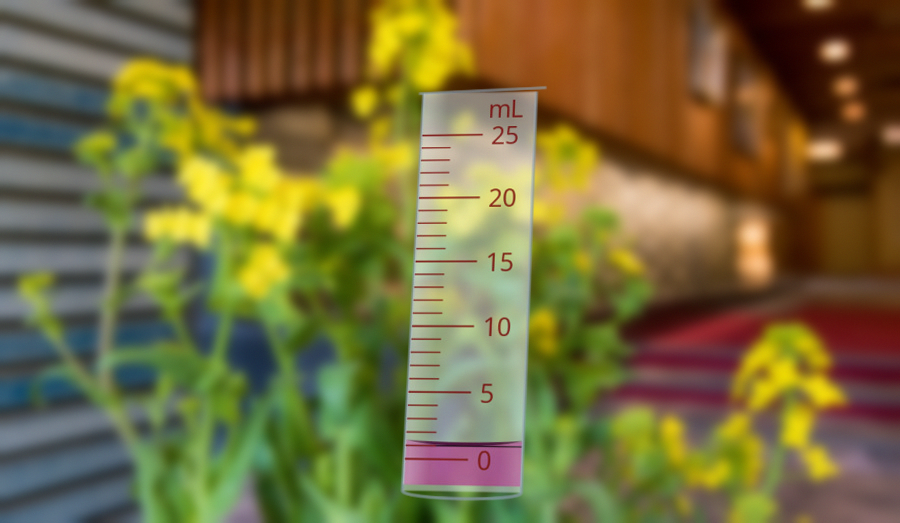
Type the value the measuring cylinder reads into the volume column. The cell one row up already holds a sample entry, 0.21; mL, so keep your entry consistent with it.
1; mL
